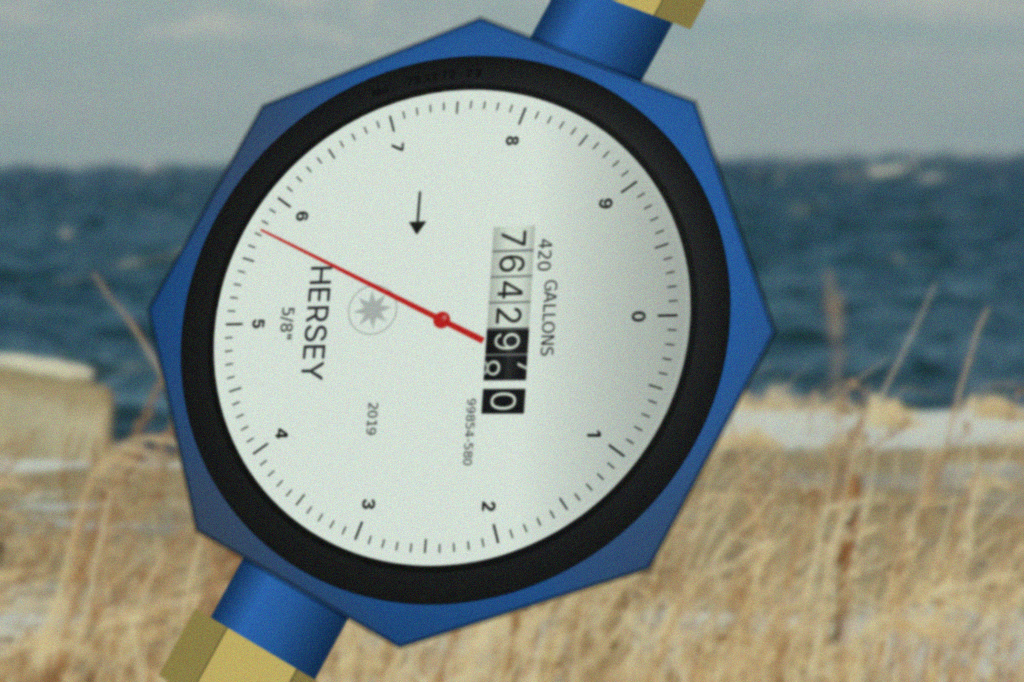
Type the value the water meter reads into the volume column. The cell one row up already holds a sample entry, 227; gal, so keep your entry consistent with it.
7642975.7; gal
